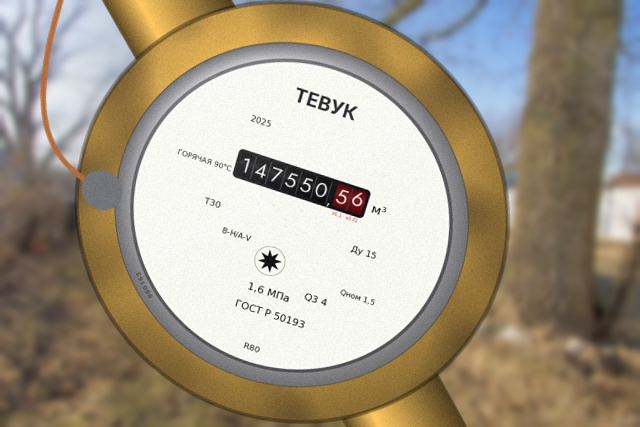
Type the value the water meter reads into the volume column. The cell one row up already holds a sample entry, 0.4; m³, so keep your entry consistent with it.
147550.56; m³
